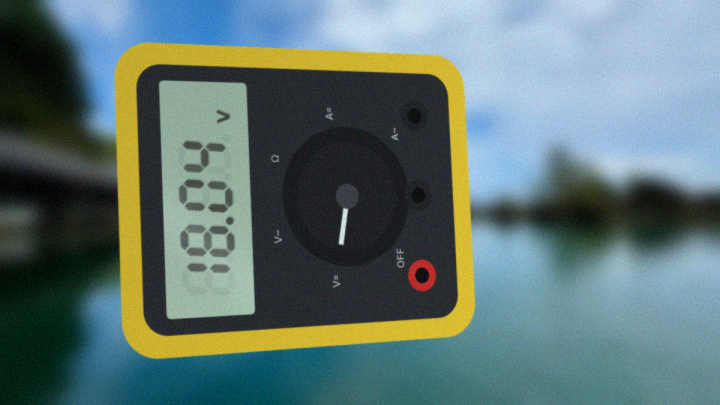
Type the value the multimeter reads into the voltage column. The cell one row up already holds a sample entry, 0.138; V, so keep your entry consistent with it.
18.04; V
